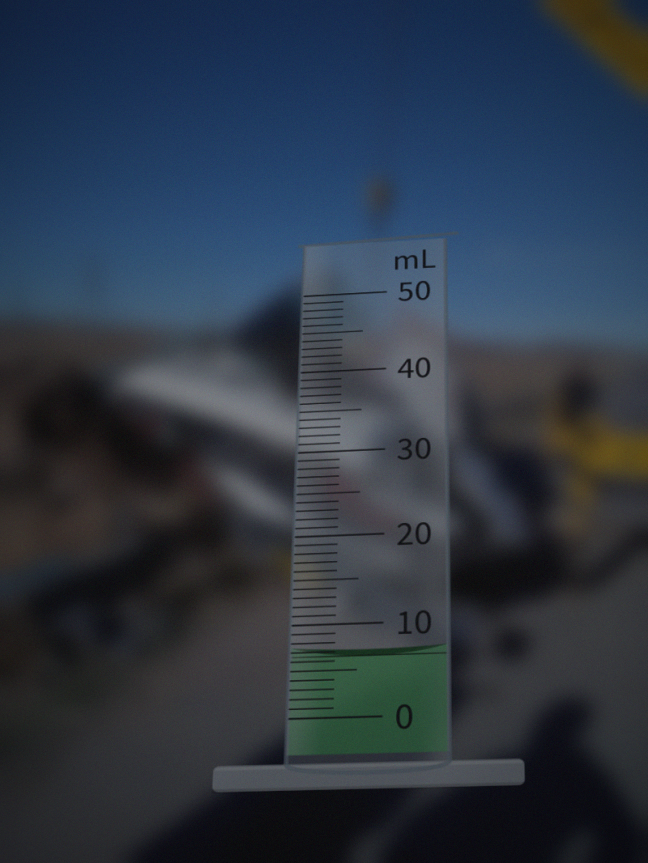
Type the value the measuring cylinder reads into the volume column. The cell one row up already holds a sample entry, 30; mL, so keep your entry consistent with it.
6.5; mL
